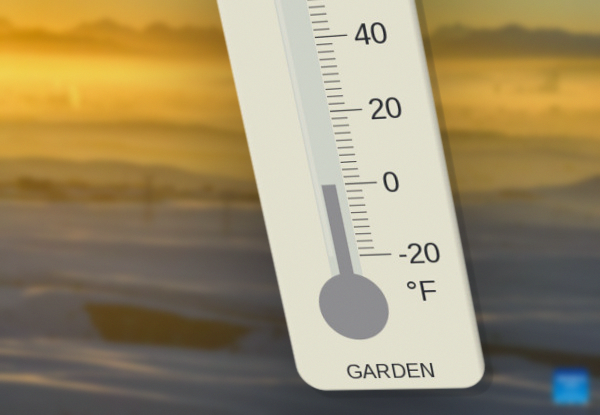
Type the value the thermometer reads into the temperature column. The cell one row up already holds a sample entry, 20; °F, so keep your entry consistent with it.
0; °F
